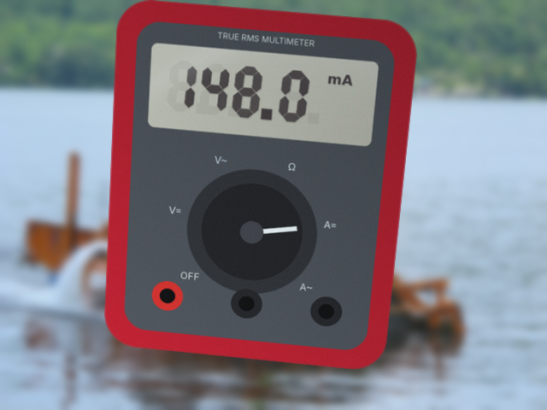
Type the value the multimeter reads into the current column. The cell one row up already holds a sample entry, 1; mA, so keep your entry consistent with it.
148.0; mA
